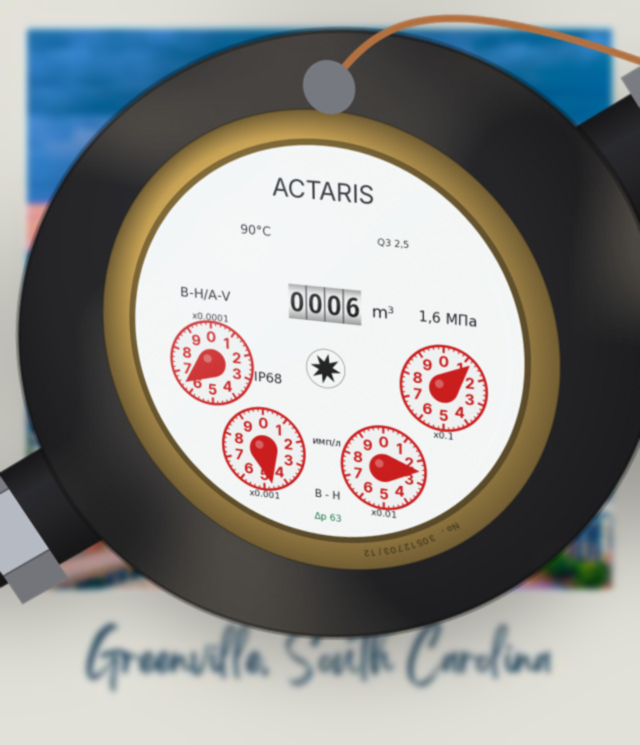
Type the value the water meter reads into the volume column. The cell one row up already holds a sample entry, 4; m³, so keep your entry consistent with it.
6.1246; m³
